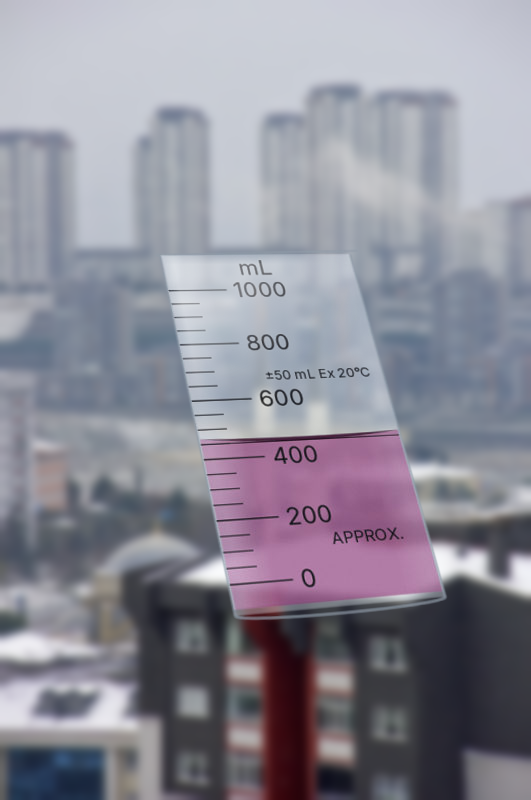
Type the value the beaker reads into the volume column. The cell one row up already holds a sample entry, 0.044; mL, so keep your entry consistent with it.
450; mL
